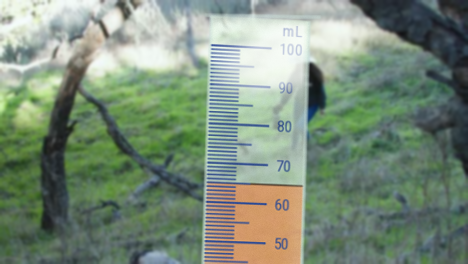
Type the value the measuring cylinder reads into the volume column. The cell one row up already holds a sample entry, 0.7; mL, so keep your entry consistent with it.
65; mL
